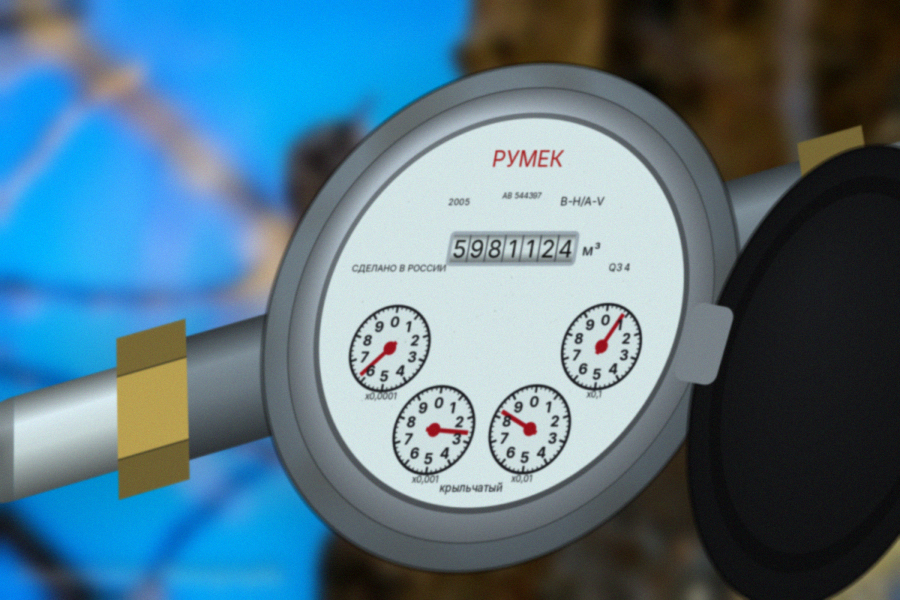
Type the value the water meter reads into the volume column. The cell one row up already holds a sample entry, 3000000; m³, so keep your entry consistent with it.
5981124.0826; m³
